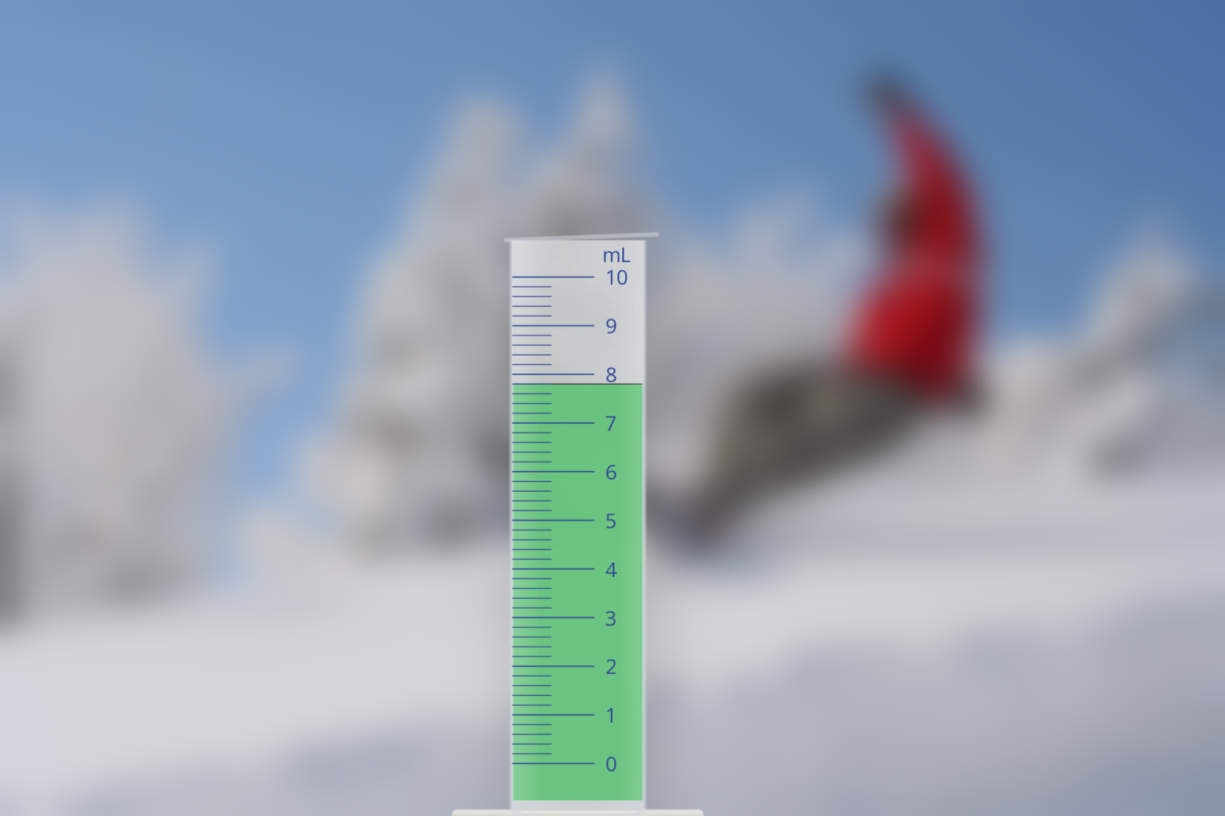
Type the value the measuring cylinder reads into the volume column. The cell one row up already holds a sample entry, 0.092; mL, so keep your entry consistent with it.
7.8; mL
